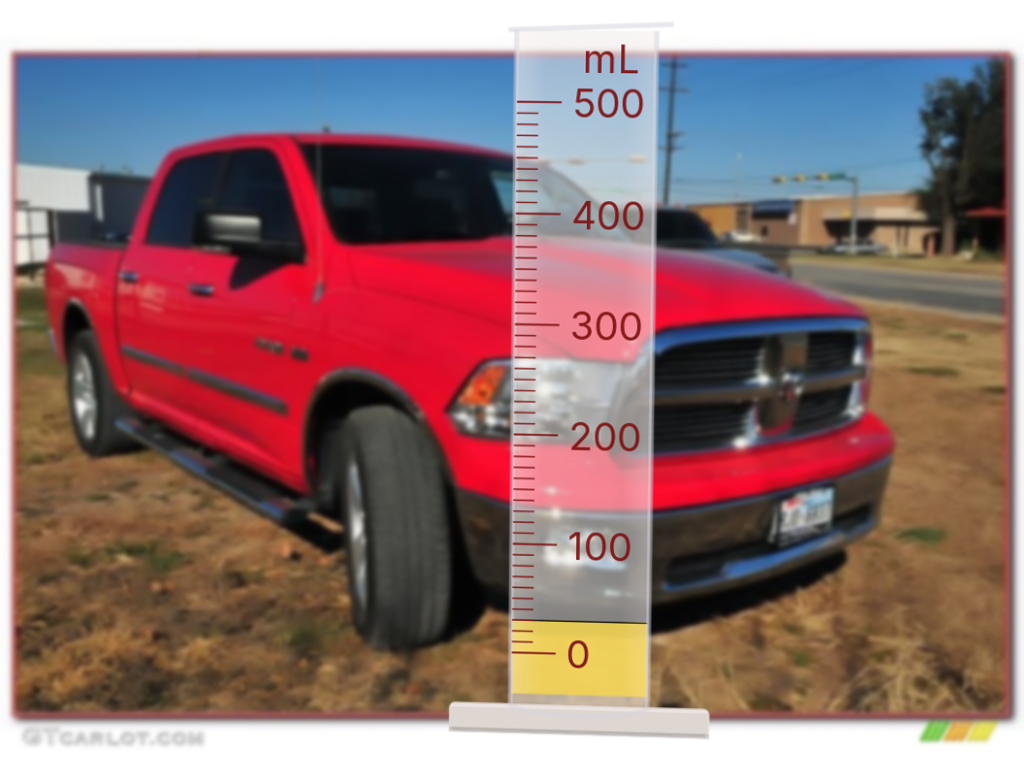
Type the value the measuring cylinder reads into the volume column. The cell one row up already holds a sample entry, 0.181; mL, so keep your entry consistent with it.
30; mL
